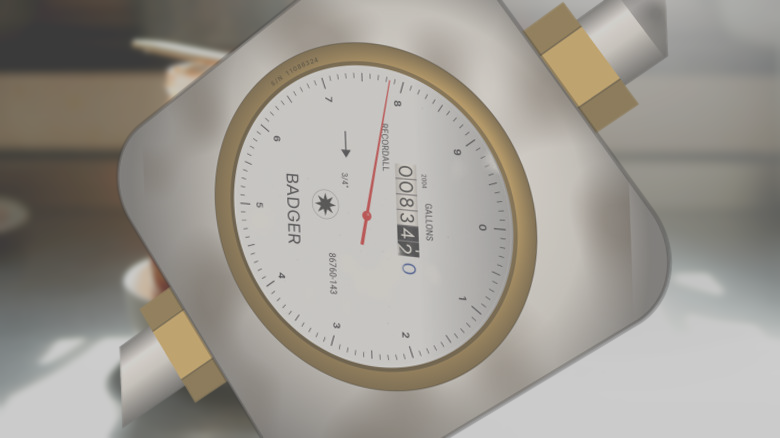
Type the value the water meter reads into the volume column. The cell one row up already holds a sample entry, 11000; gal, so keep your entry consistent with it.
83417.8; gal
